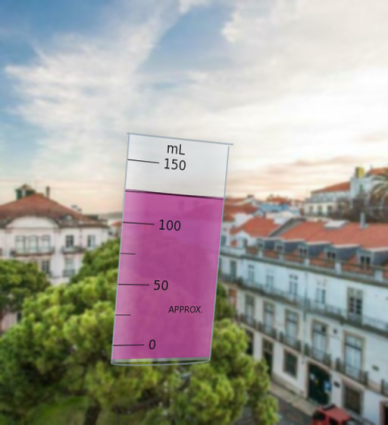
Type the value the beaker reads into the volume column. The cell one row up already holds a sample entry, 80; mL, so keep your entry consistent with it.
125; mL
